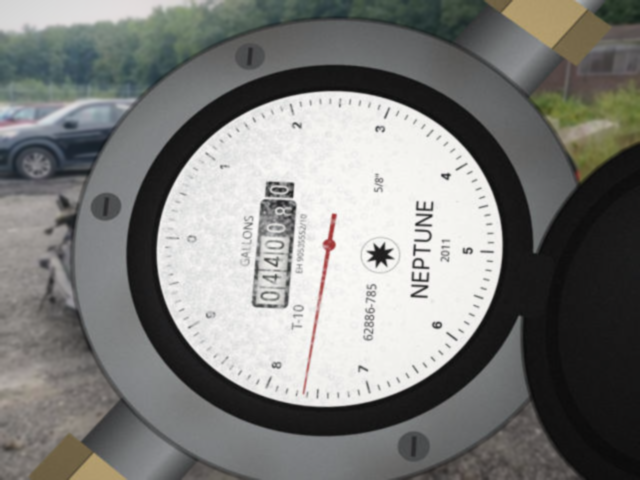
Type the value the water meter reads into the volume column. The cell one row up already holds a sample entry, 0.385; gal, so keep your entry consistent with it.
440077.6; gal
